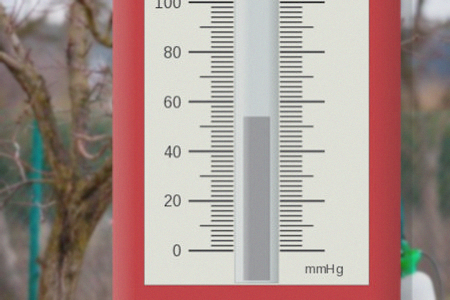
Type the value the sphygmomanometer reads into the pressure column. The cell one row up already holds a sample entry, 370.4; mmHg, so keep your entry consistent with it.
54; mmHg
